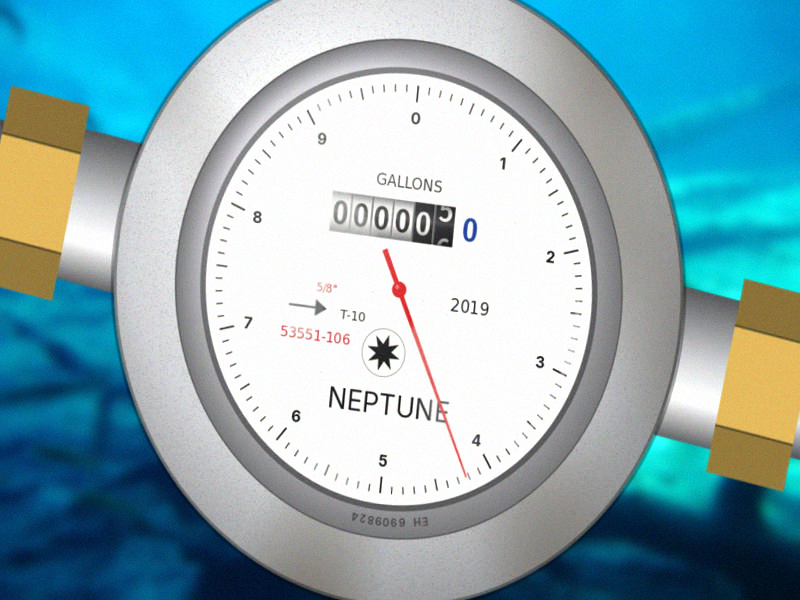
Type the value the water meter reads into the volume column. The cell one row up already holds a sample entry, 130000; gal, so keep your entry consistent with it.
54.2; gal
